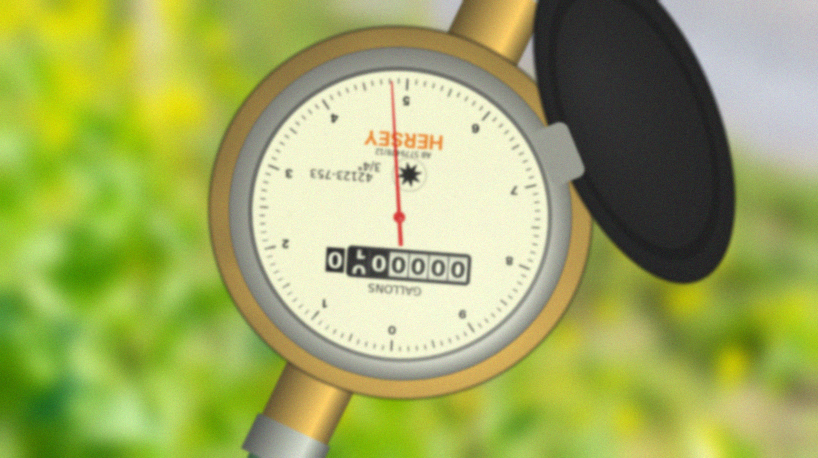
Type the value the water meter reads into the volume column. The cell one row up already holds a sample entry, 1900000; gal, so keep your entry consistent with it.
4.8; gal
